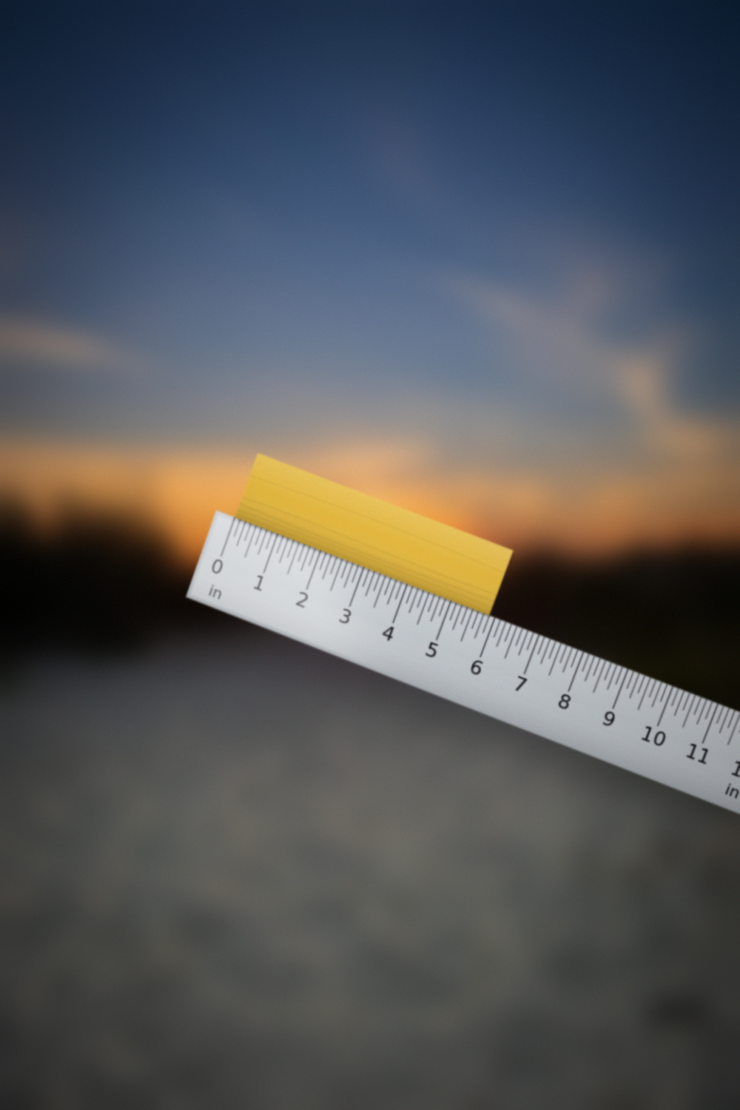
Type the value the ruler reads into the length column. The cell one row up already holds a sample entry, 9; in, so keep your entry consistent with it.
5.875; in
